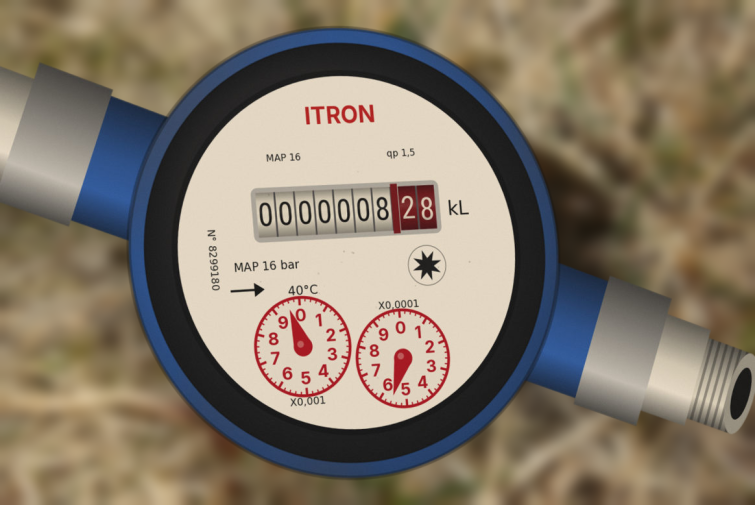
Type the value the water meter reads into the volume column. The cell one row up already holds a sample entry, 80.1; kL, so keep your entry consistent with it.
8.2795; kL
